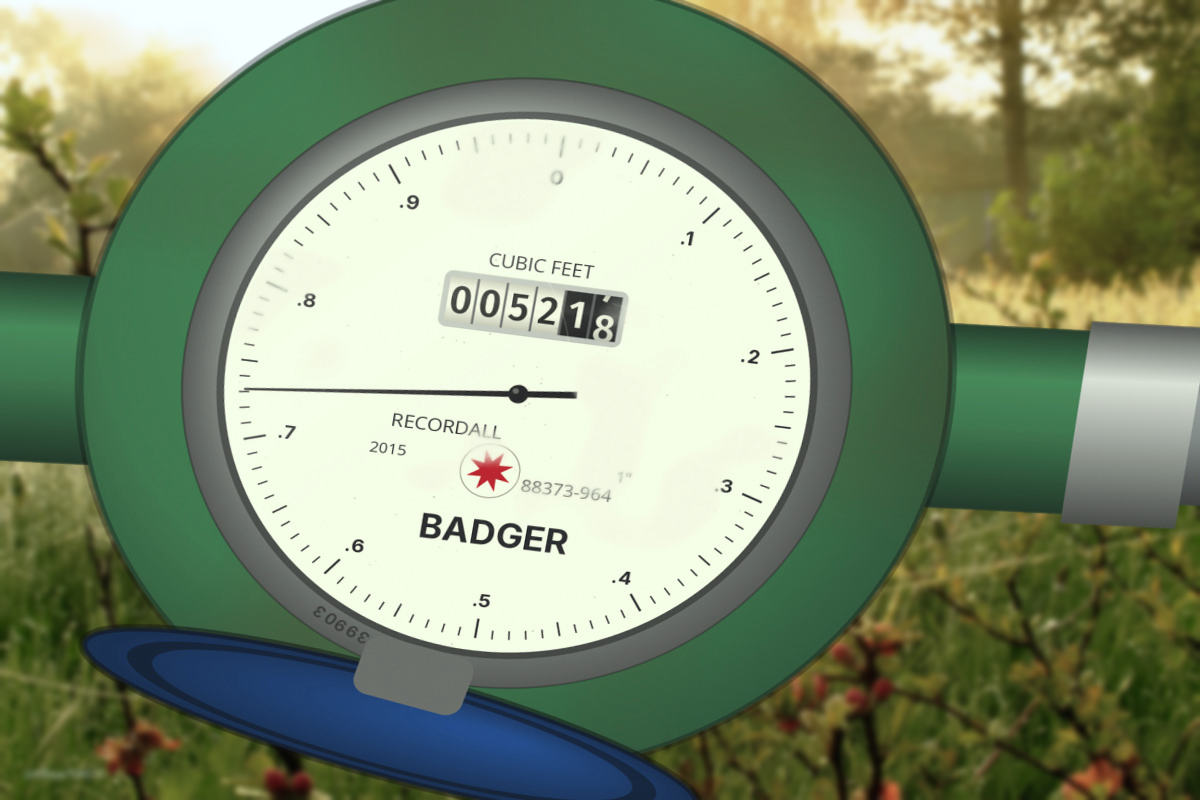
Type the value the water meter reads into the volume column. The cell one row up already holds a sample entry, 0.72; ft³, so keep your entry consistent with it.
5217.73; ft³
